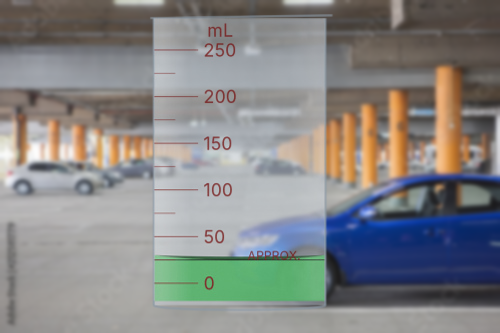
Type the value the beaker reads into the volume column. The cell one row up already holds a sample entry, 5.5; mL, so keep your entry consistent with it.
25; mL
